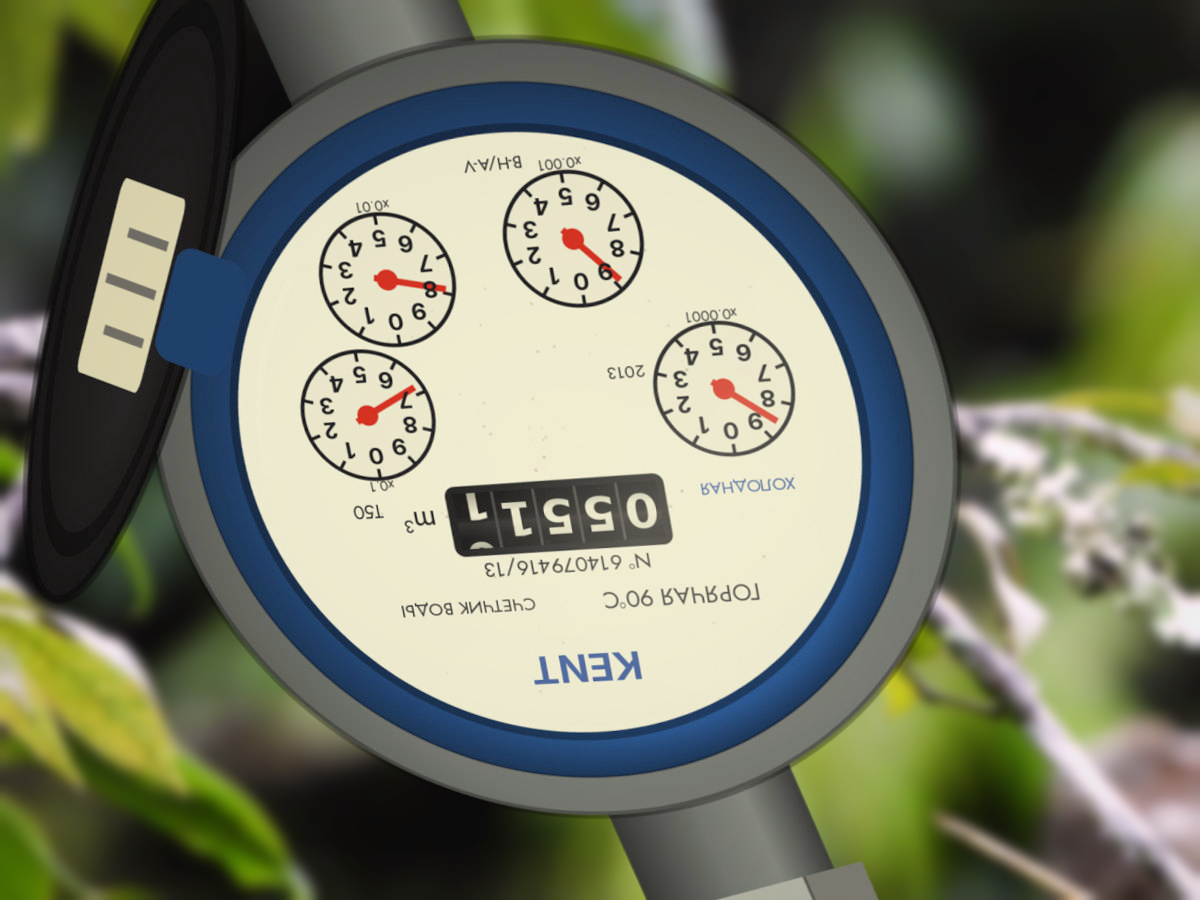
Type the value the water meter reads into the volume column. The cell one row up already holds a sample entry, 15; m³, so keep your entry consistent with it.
5510.6788; m³
